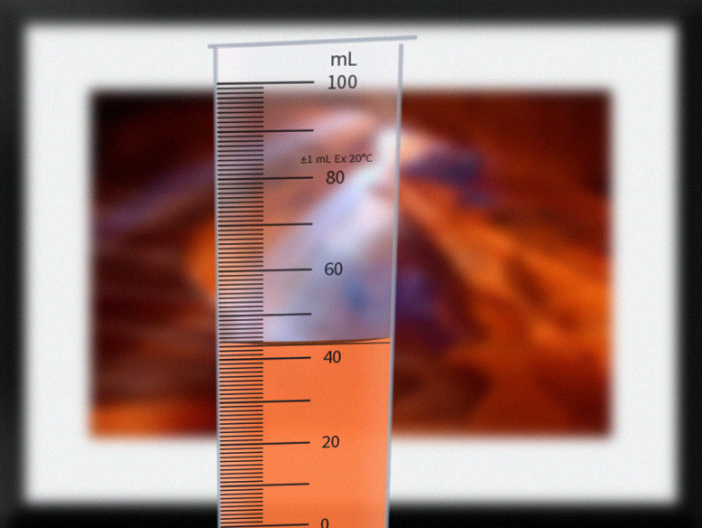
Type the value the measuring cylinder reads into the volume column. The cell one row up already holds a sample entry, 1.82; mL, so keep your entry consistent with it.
43; mL
